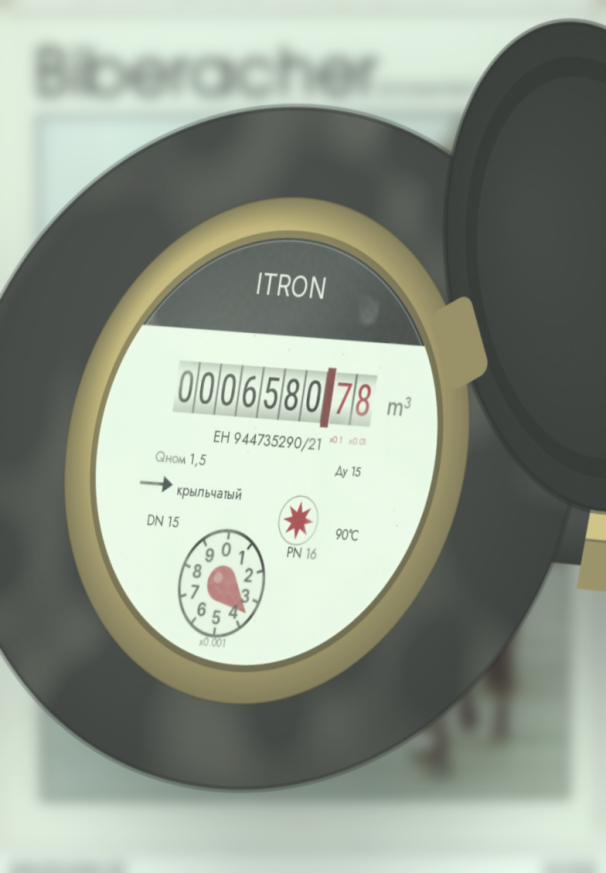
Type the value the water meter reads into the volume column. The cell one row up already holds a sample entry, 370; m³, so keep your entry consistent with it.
6580.783; m³
